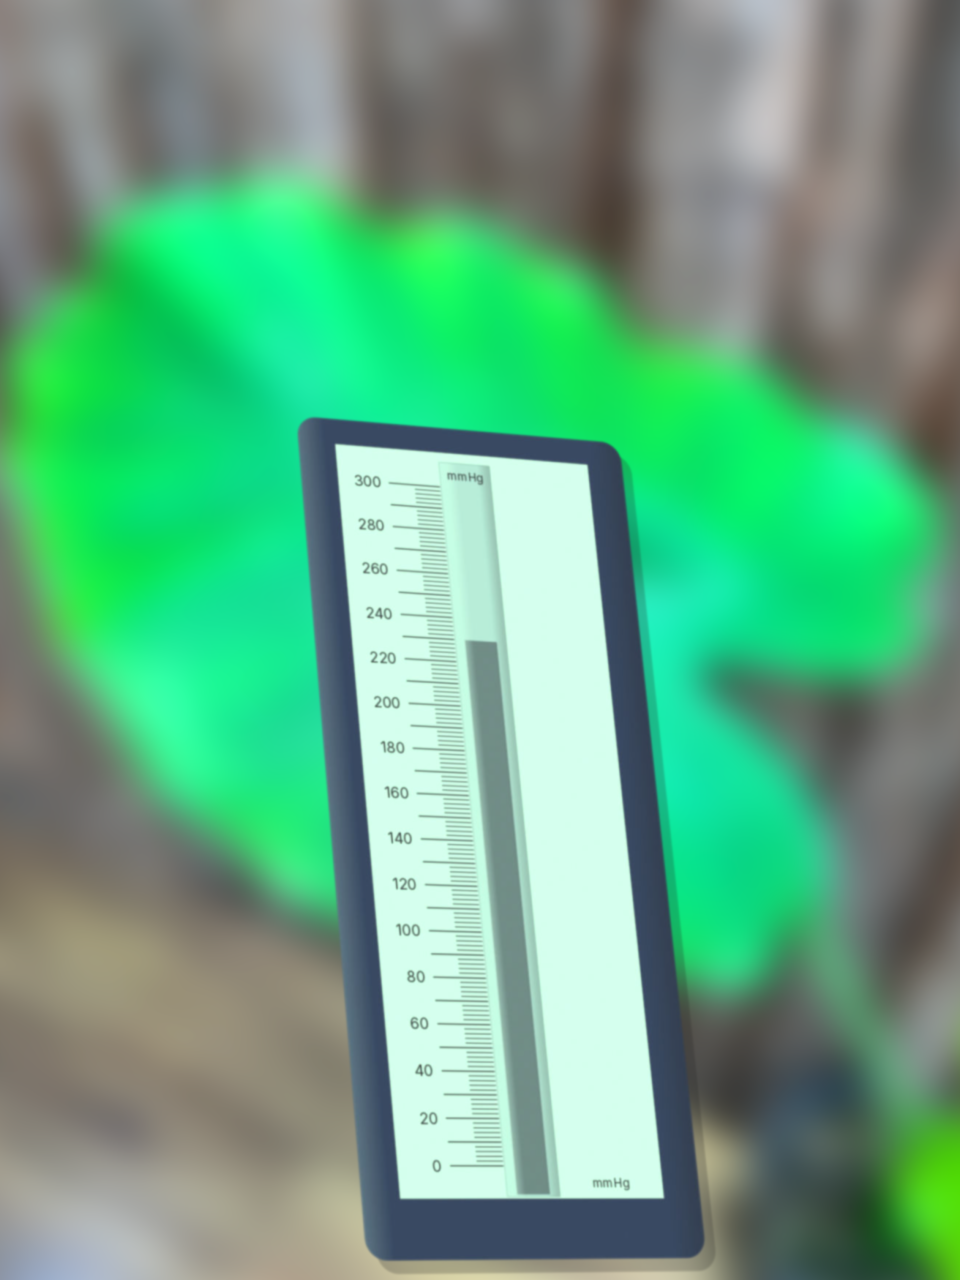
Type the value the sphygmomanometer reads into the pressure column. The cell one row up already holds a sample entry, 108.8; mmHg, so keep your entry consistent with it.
230; mmHg
